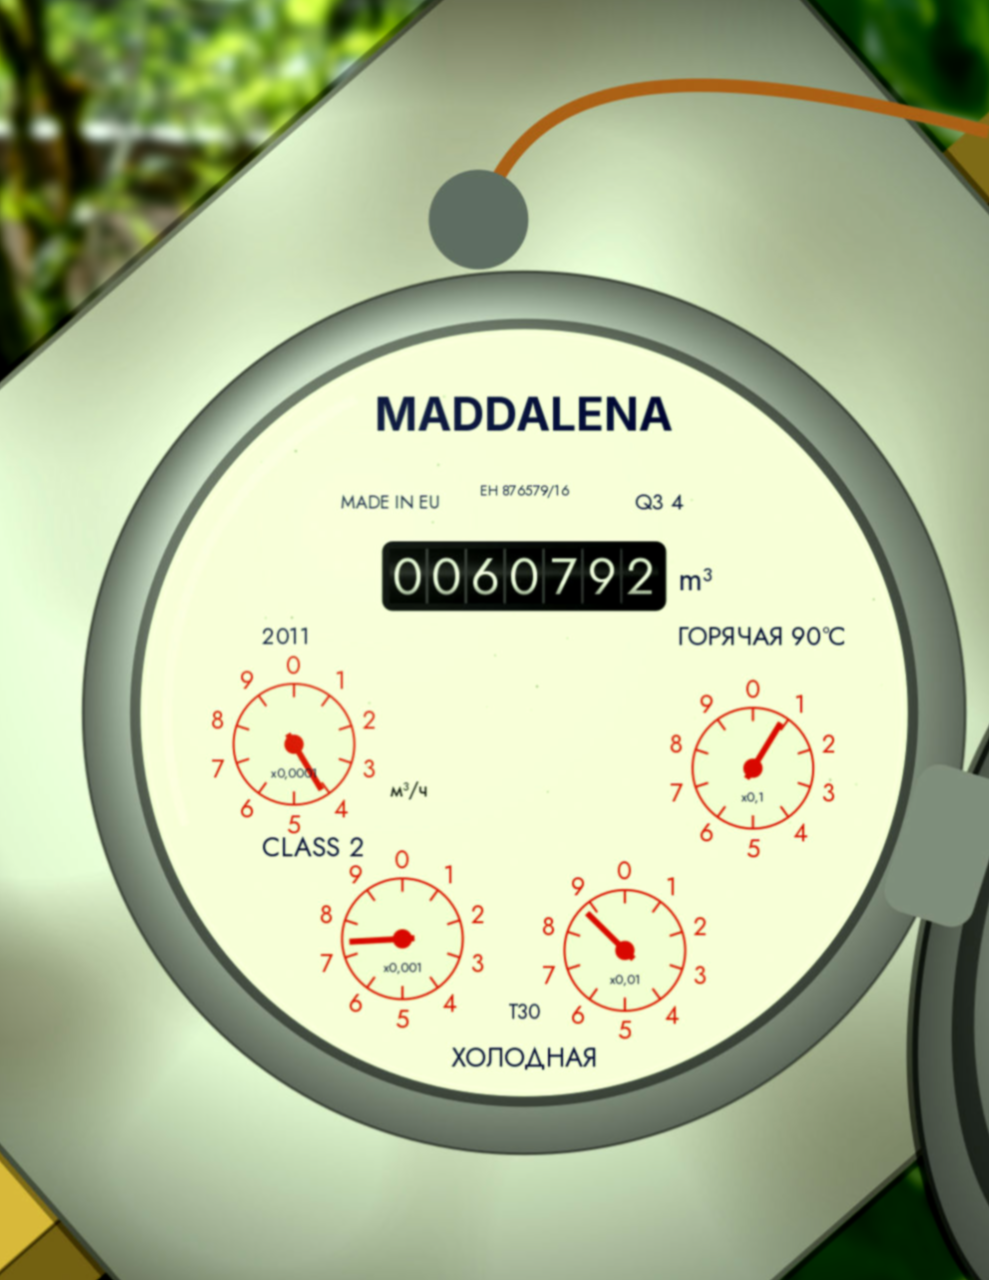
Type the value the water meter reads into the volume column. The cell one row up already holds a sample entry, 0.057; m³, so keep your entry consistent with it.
60792.0874; m³
